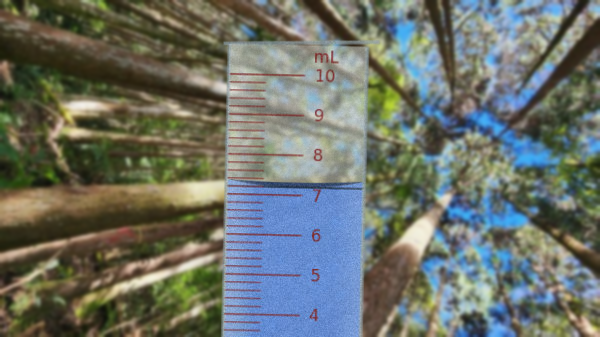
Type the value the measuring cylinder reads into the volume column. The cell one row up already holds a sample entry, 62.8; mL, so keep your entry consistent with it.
7.2; mL
